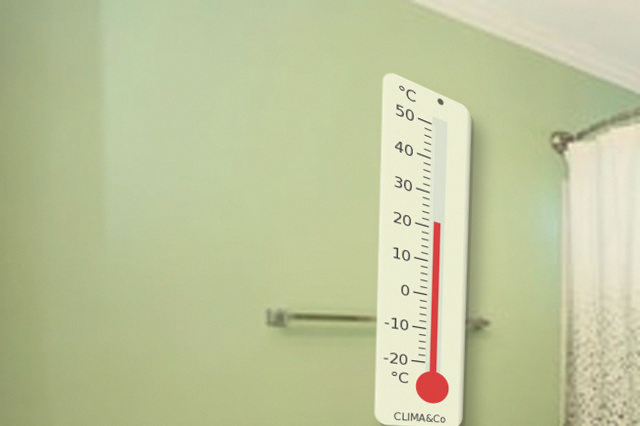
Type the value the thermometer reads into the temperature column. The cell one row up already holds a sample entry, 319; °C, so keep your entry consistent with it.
22; °C
